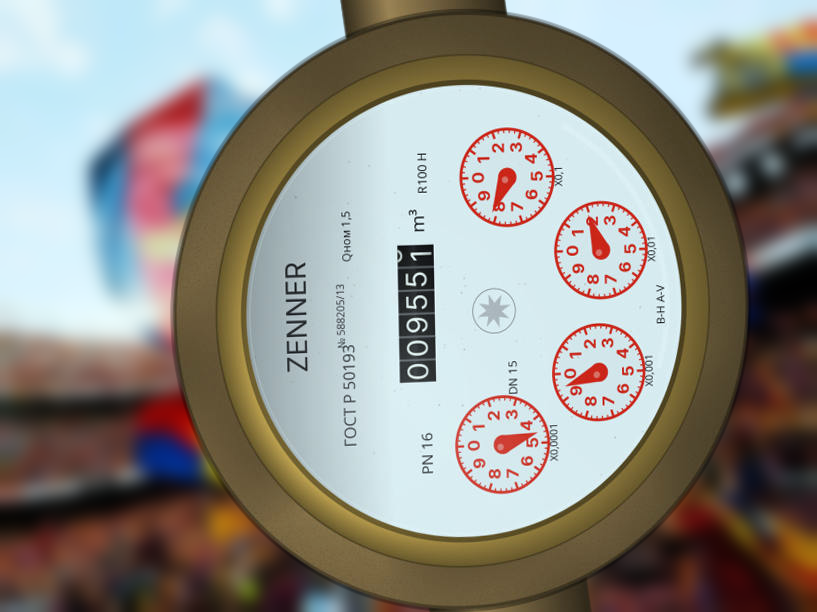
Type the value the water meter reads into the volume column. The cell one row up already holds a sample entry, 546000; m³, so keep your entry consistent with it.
9550.8194; m³
